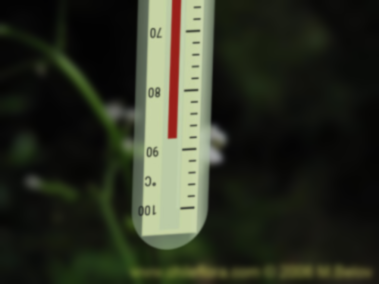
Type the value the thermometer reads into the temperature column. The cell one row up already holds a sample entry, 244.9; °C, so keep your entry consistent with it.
88; °C
